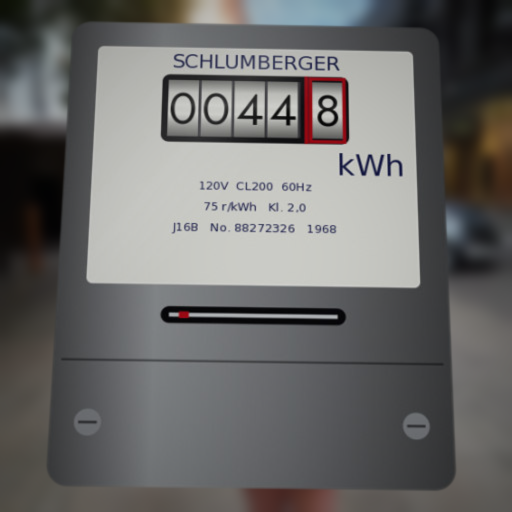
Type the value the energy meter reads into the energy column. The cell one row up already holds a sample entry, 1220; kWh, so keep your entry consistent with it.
44.8; kWh
